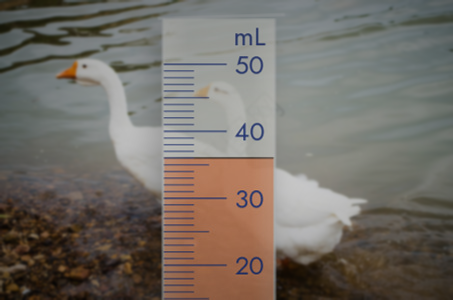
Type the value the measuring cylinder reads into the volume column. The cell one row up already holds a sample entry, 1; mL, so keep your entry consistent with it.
36; mL
